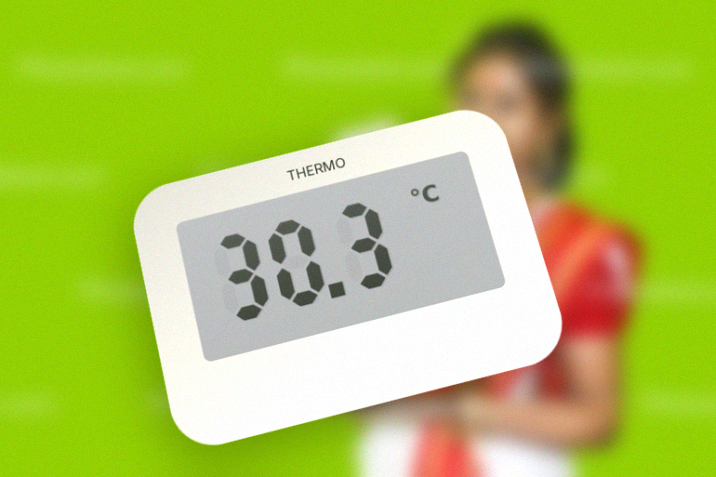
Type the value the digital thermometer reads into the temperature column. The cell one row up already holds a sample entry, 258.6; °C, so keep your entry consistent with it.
30.3; °C
